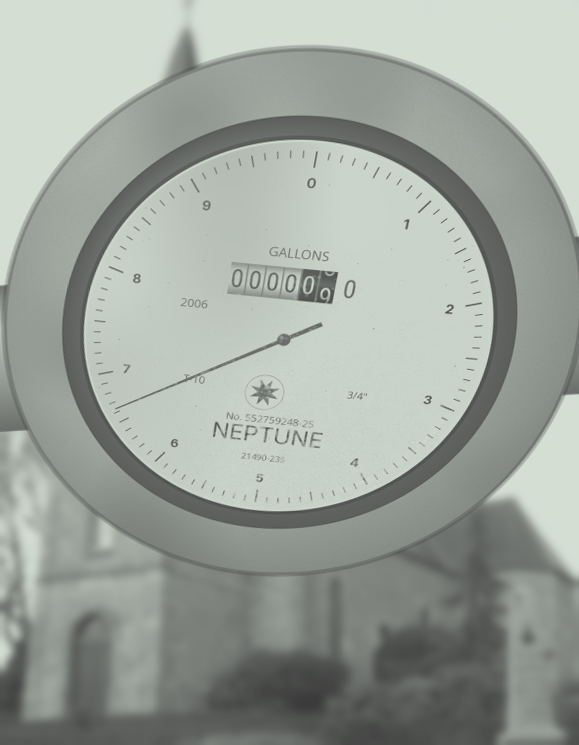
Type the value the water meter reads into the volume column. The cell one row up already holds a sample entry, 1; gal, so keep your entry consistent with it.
86.6; gal
